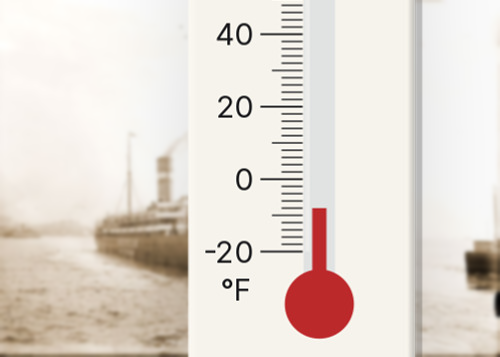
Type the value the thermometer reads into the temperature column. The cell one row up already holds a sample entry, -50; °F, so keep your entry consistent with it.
-8; °F
